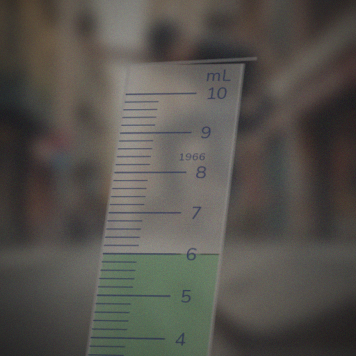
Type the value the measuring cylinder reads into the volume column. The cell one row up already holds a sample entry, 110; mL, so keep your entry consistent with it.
6; mL
